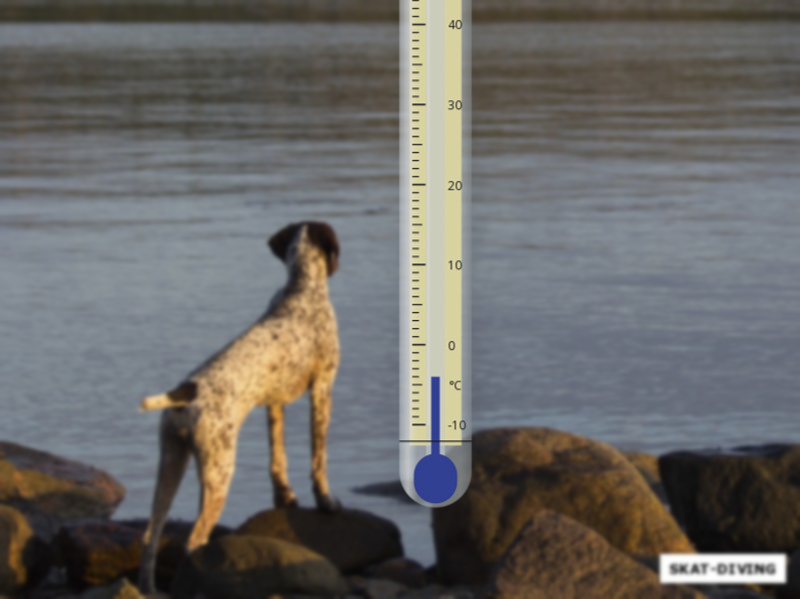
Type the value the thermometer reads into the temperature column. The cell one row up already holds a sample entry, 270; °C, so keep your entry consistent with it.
-4; °C
